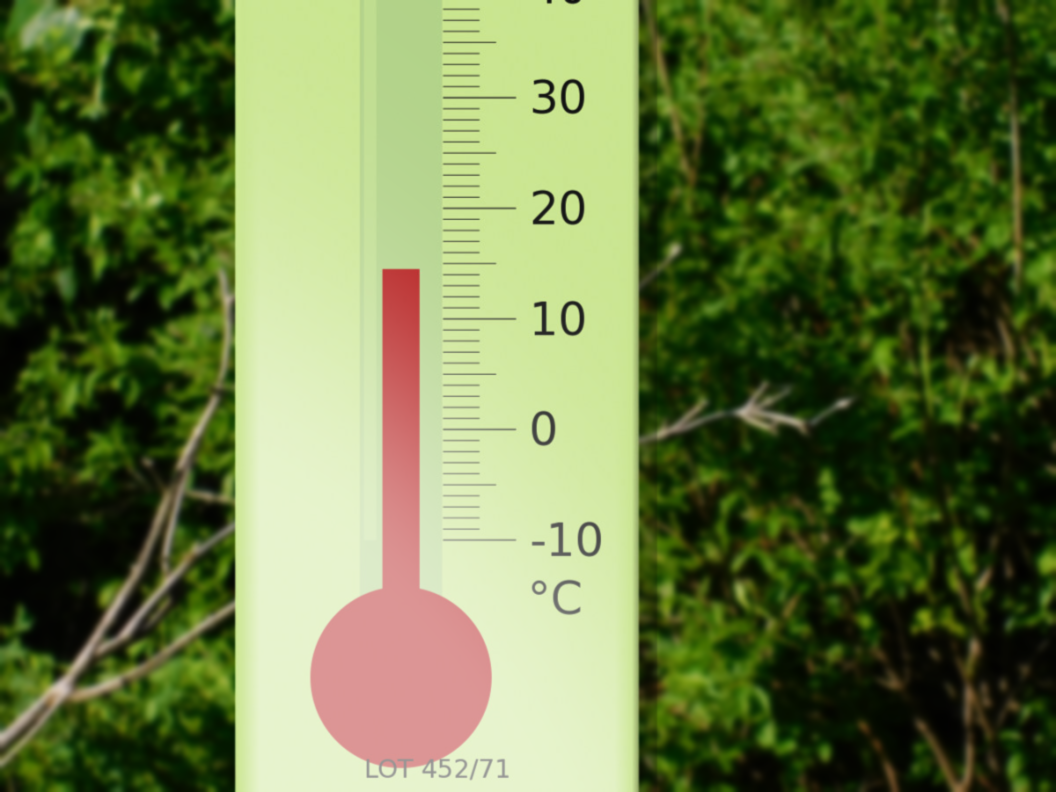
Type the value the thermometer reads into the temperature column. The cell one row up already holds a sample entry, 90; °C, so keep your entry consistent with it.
14.5; °C
